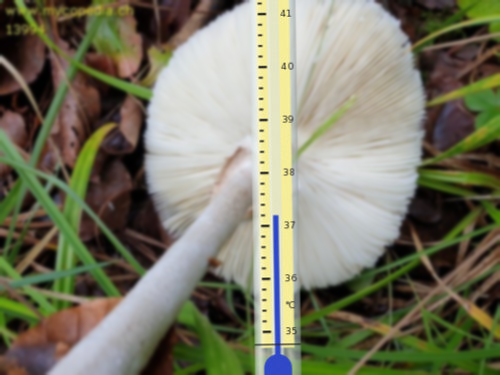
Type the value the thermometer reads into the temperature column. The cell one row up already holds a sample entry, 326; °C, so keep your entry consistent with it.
37.2; °C
